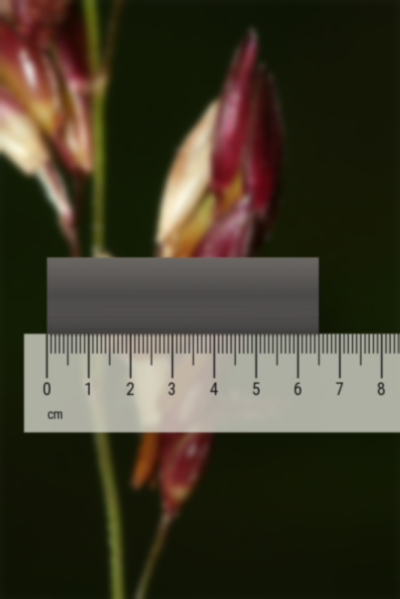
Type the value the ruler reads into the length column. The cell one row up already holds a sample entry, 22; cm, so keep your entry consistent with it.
6.5; cm
